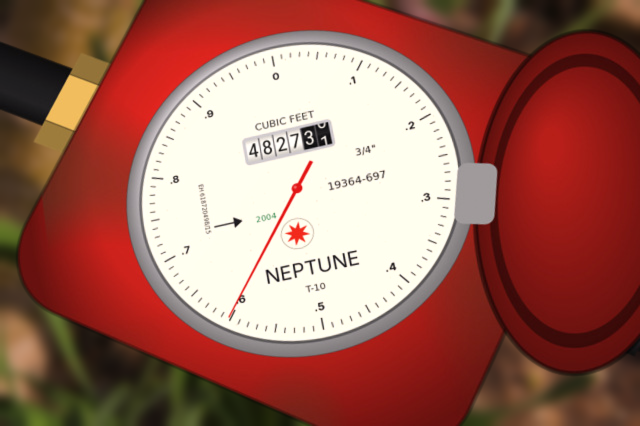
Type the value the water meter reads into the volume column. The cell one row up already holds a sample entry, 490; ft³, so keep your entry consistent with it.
482730.60; ft³
